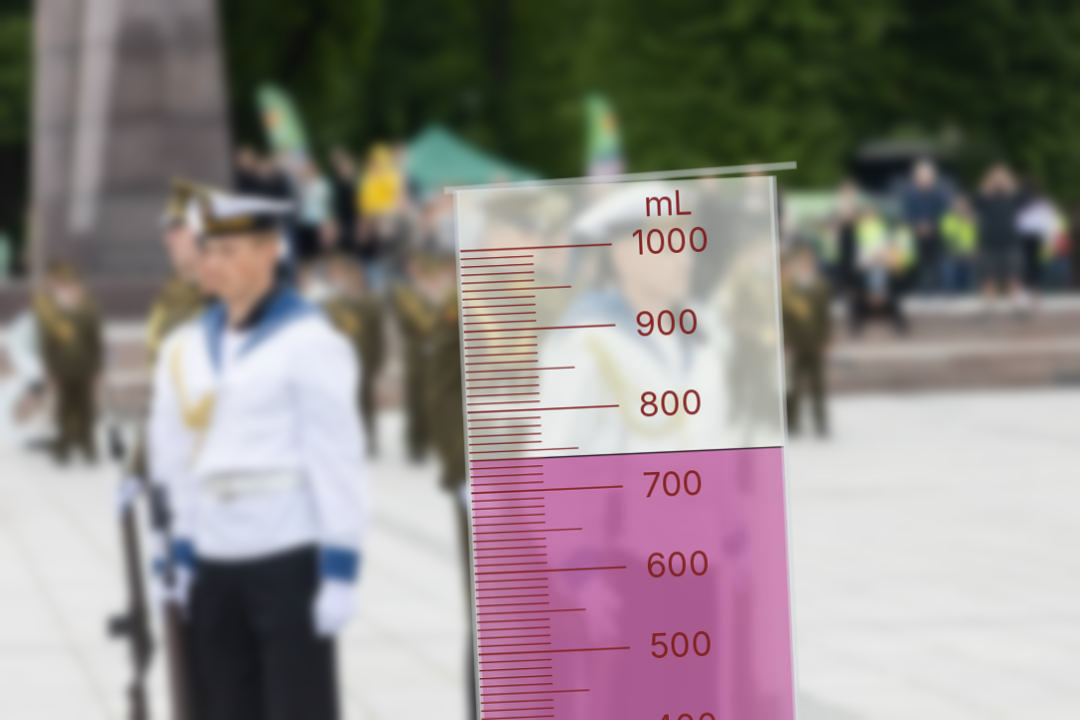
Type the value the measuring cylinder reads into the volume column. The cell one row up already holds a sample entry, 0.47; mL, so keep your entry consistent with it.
740; mL
